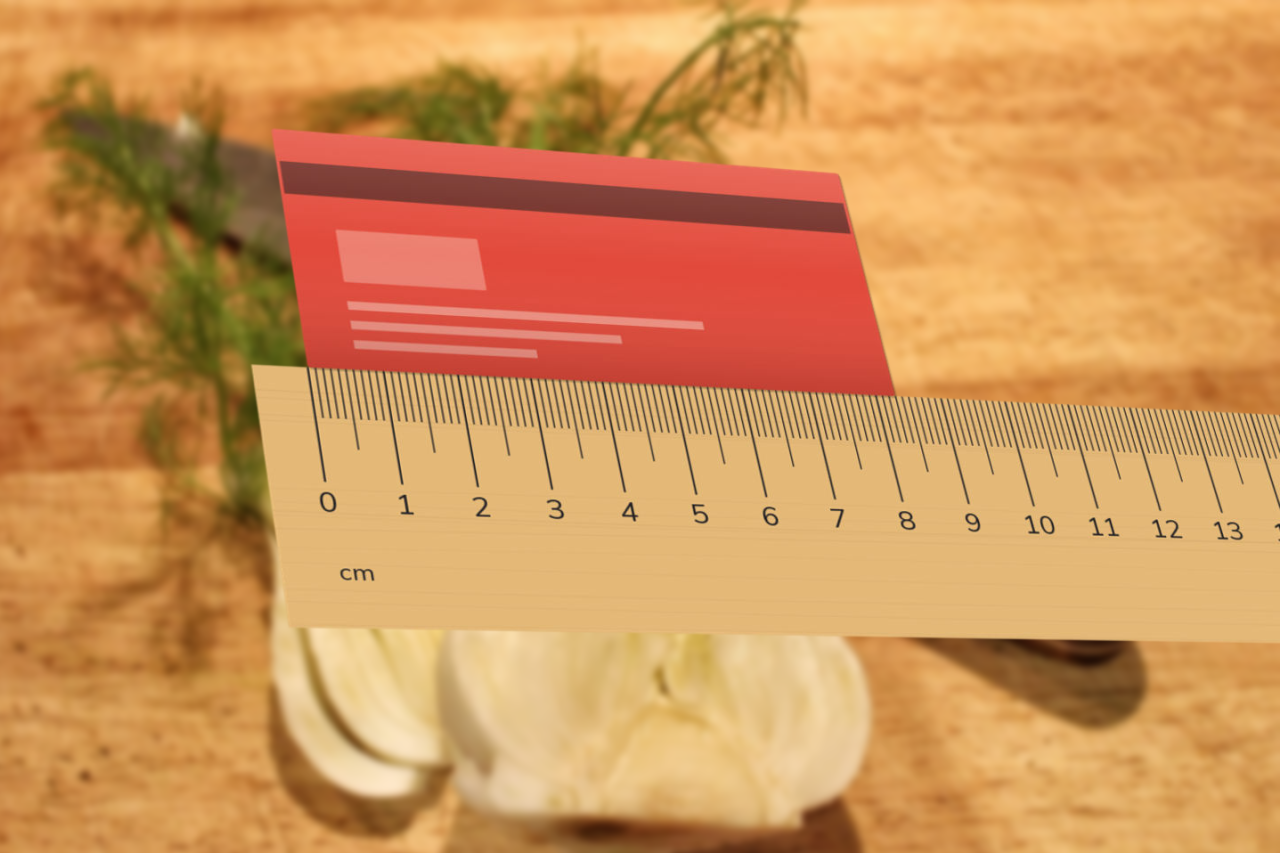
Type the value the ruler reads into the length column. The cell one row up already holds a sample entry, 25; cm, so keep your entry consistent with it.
8.3; cm
